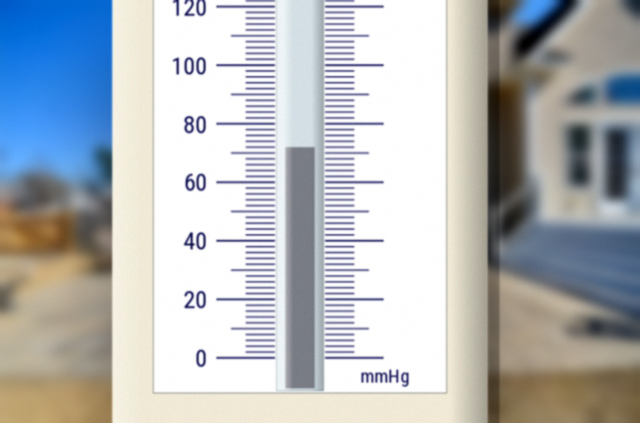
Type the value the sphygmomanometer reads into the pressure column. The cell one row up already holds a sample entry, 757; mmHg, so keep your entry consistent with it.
72; mmHg
